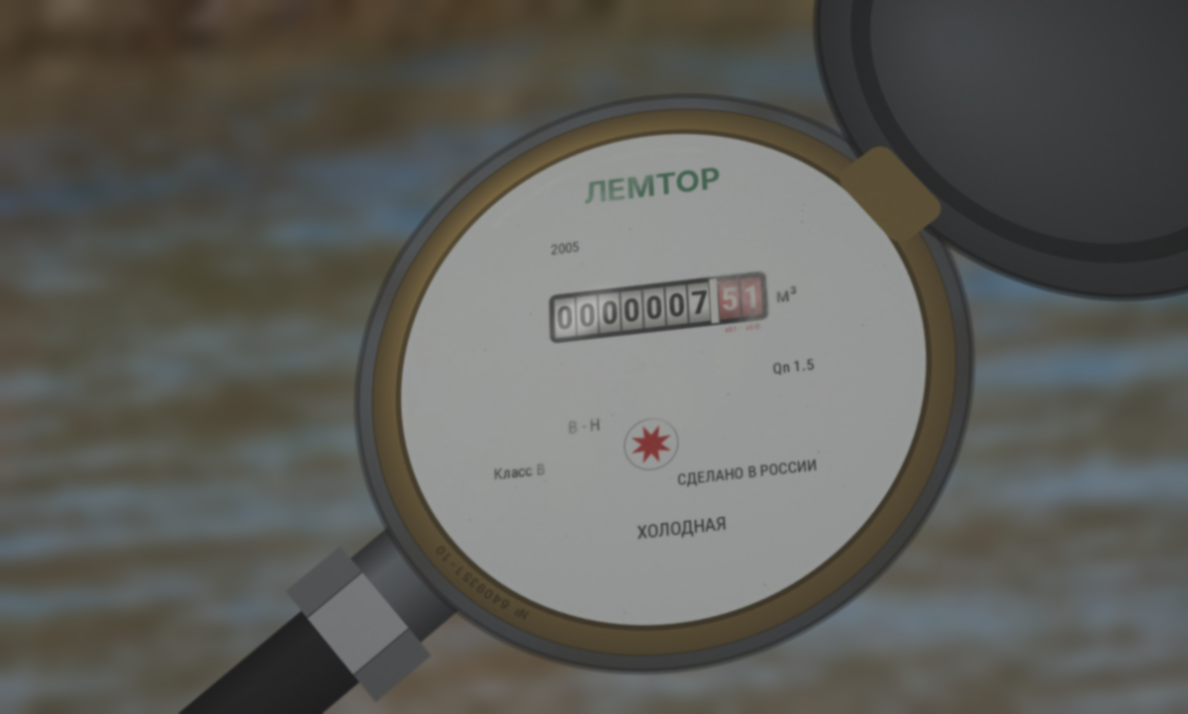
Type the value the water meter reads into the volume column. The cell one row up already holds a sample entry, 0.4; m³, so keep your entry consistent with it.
7.51; m³
